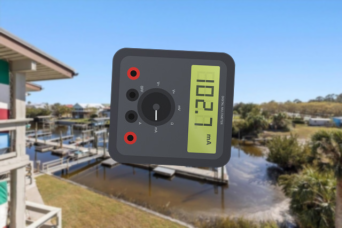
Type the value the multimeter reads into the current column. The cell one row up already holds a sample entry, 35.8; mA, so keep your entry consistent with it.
102.7; mA
